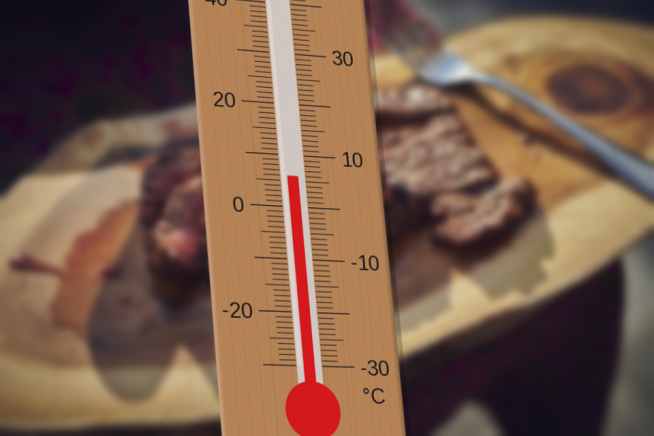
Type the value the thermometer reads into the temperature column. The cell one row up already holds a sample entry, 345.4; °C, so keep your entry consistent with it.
6; °C
